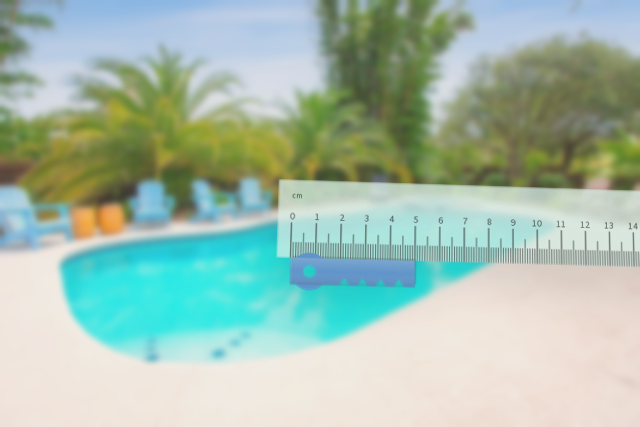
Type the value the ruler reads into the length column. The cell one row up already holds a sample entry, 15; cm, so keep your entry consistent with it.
5; cm
